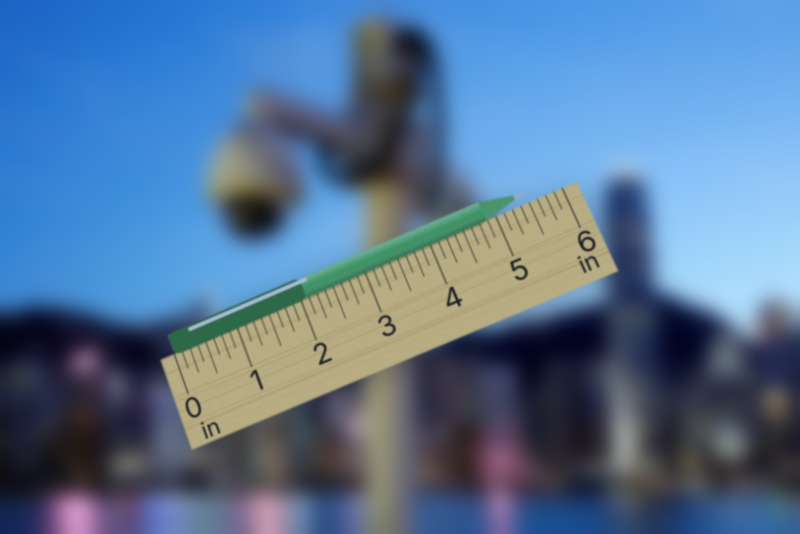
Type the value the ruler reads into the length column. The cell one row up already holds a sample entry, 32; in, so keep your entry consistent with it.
5.5; in
